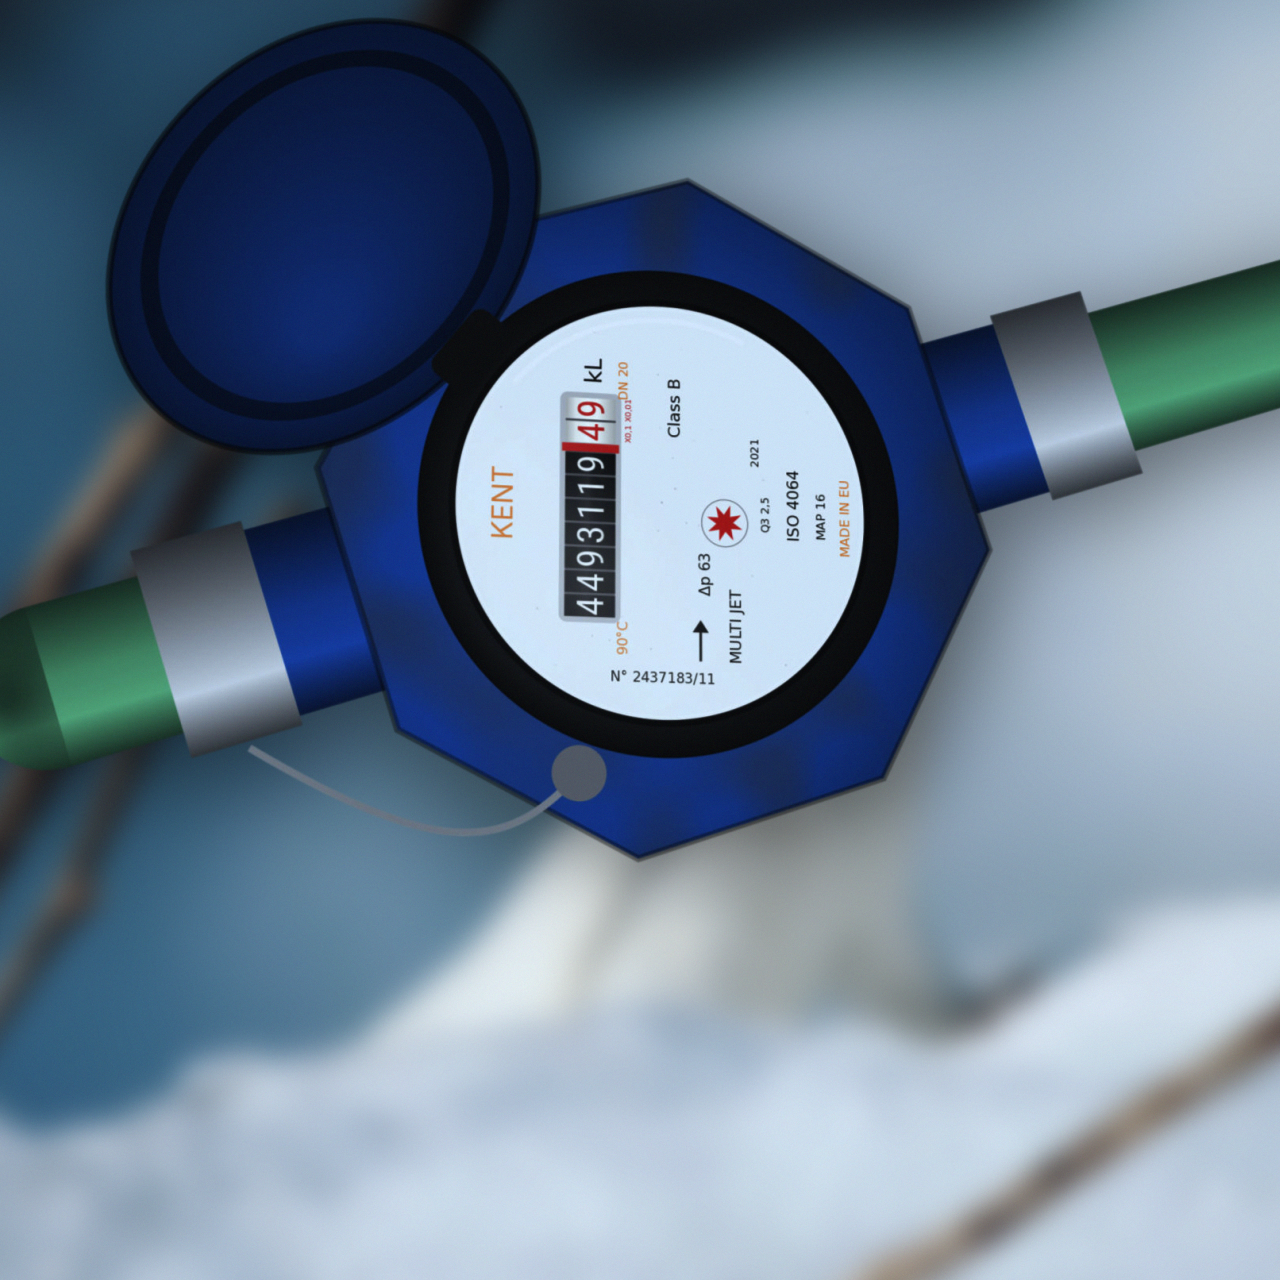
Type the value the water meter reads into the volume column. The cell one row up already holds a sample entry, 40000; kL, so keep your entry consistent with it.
4493119.49; kL
